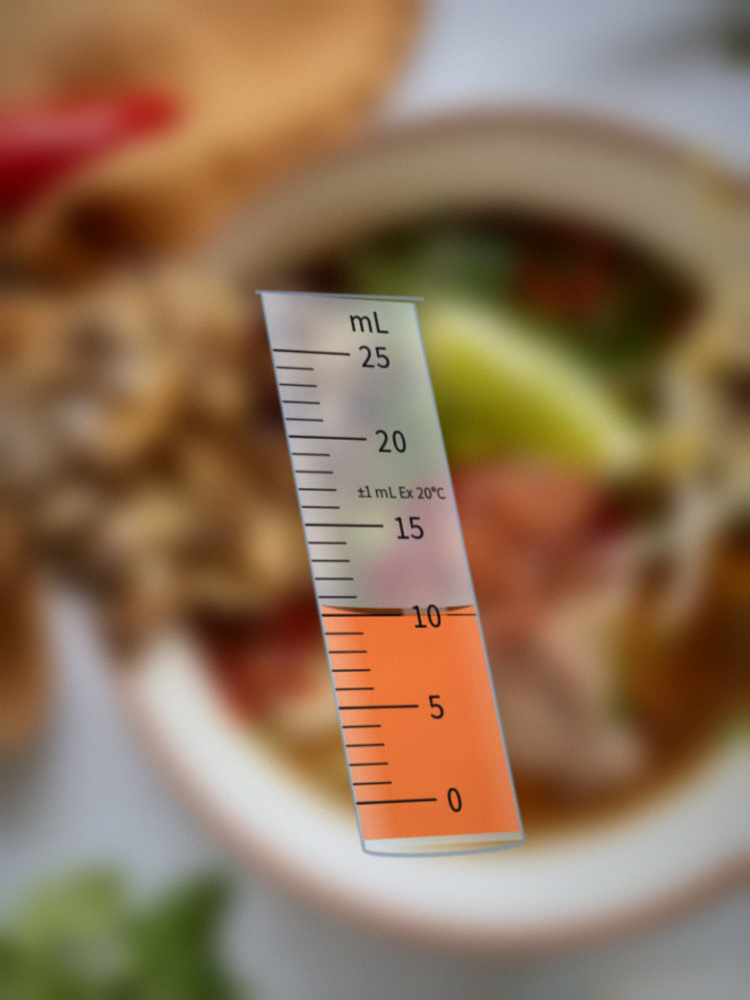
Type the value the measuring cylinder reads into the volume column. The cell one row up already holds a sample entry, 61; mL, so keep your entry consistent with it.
10; mL
